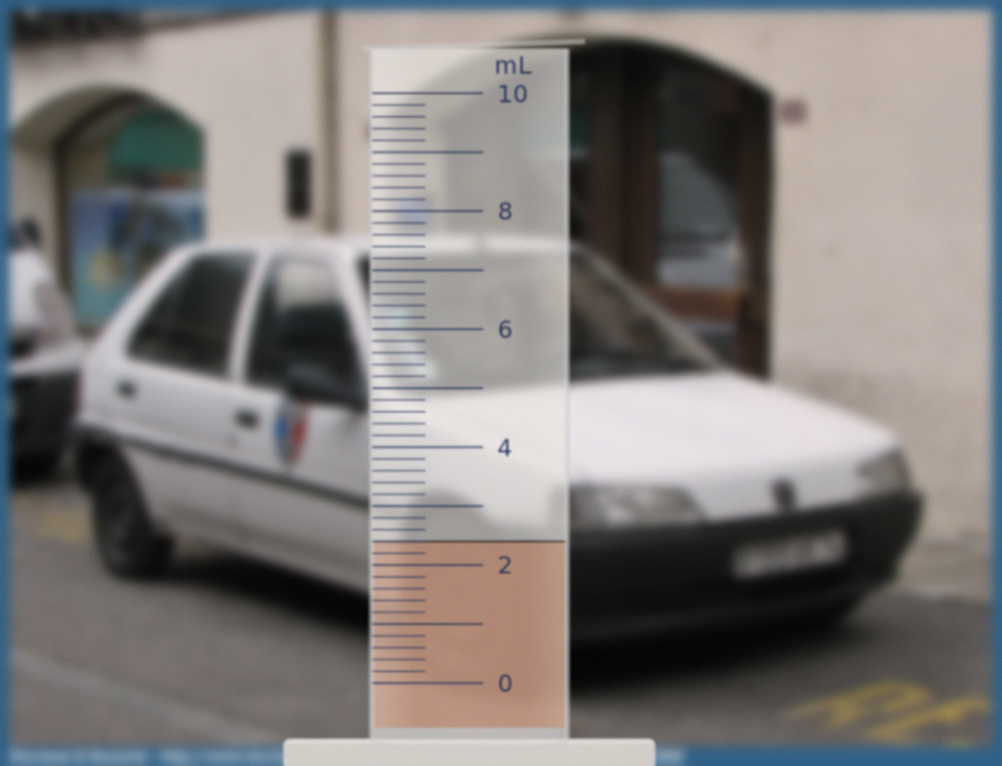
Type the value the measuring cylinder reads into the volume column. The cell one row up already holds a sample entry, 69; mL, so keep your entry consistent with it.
2.4; mL
